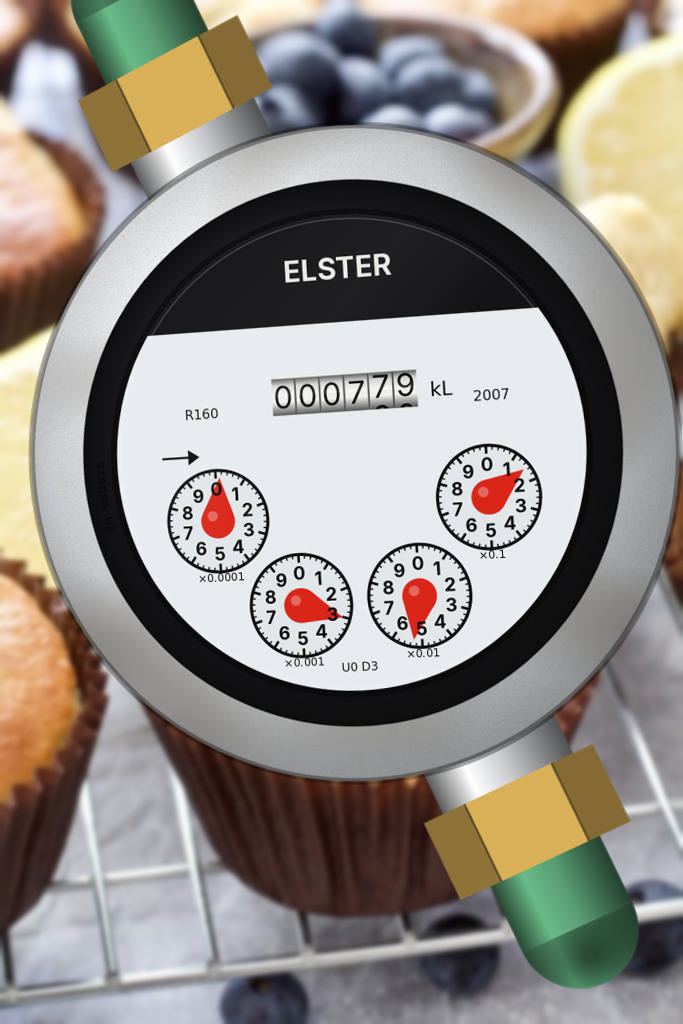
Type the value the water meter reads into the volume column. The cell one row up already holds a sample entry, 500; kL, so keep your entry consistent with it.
779.1530; kL
